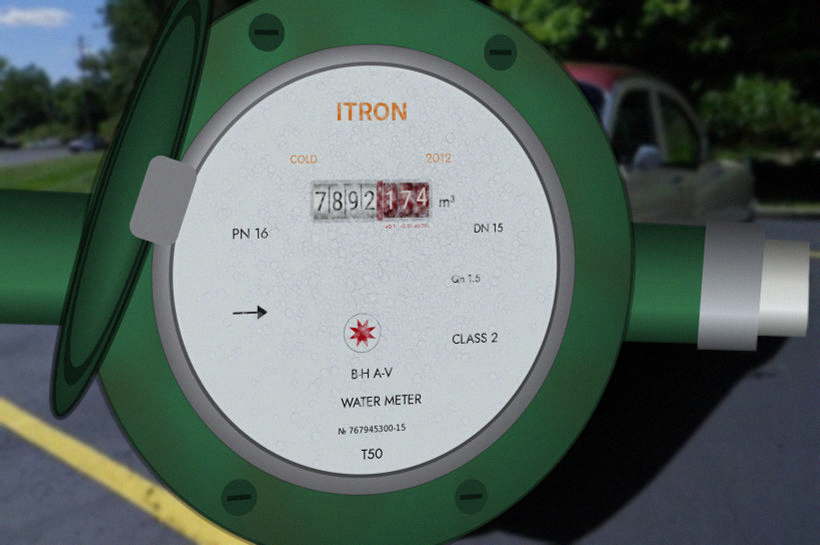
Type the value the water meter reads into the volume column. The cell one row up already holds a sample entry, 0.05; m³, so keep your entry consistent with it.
7892.174; m³
